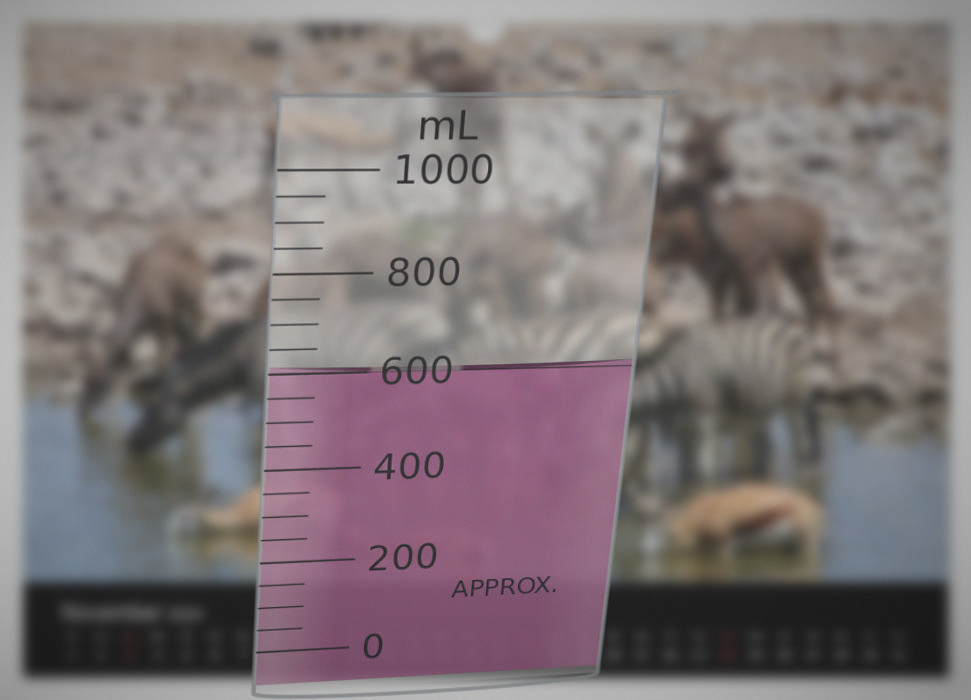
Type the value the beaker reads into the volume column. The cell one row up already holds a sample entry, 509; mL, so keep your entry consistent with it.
600; mL
